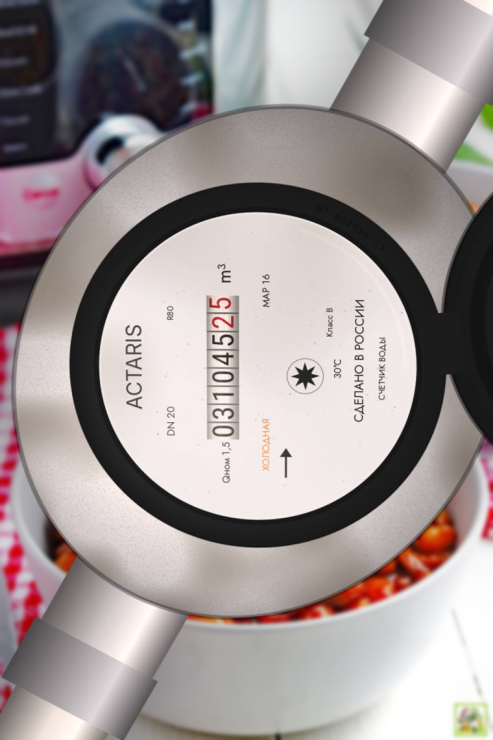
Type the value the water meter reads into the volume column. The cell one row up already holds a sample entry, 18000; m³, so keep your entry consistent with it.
31045.25; m³
